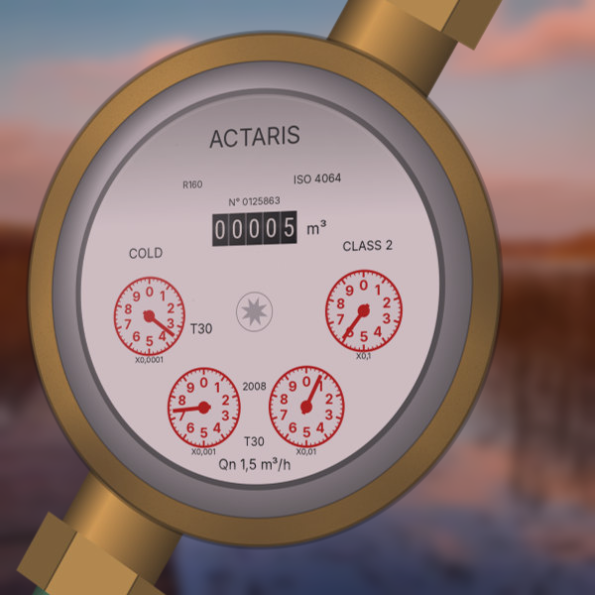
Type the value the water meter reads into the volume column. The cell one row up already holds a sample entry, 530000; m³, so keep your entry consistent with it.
5.6073; m³
